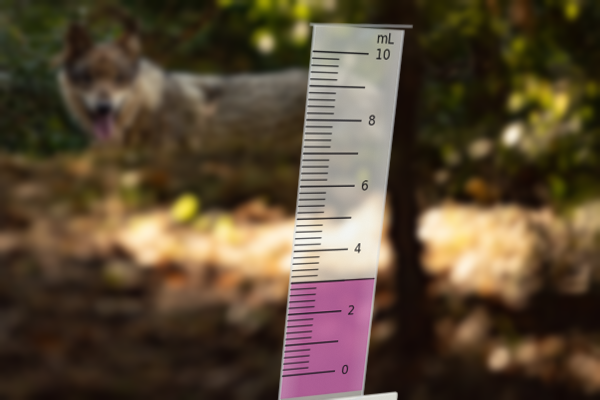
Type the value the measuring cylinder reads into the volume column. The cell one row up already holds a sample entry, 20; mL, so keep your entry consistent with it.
3; mL
